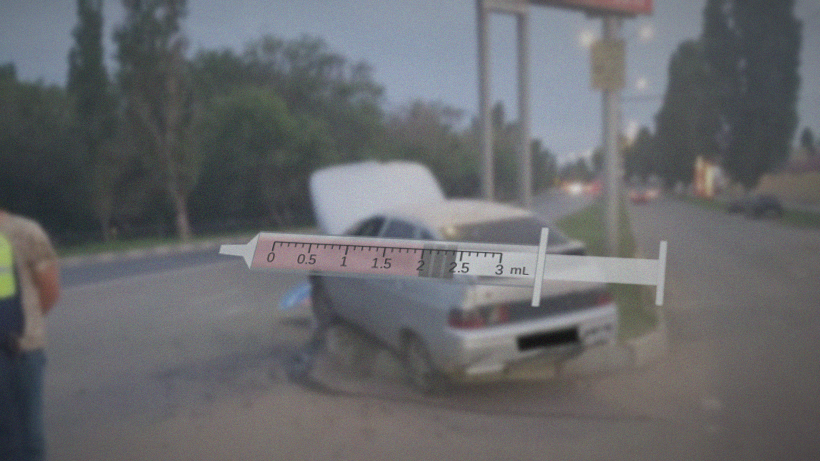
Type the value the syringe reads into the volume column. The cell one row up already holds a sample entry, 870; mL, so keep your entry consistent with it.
2; mL
